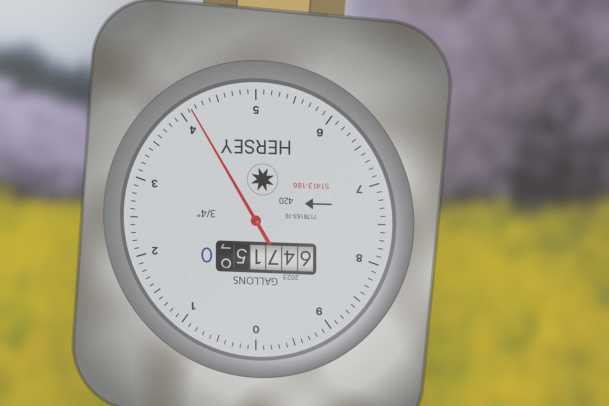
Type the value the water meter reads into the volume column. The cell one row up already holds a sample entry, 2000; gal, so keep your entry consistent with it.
6471564.1; gal
